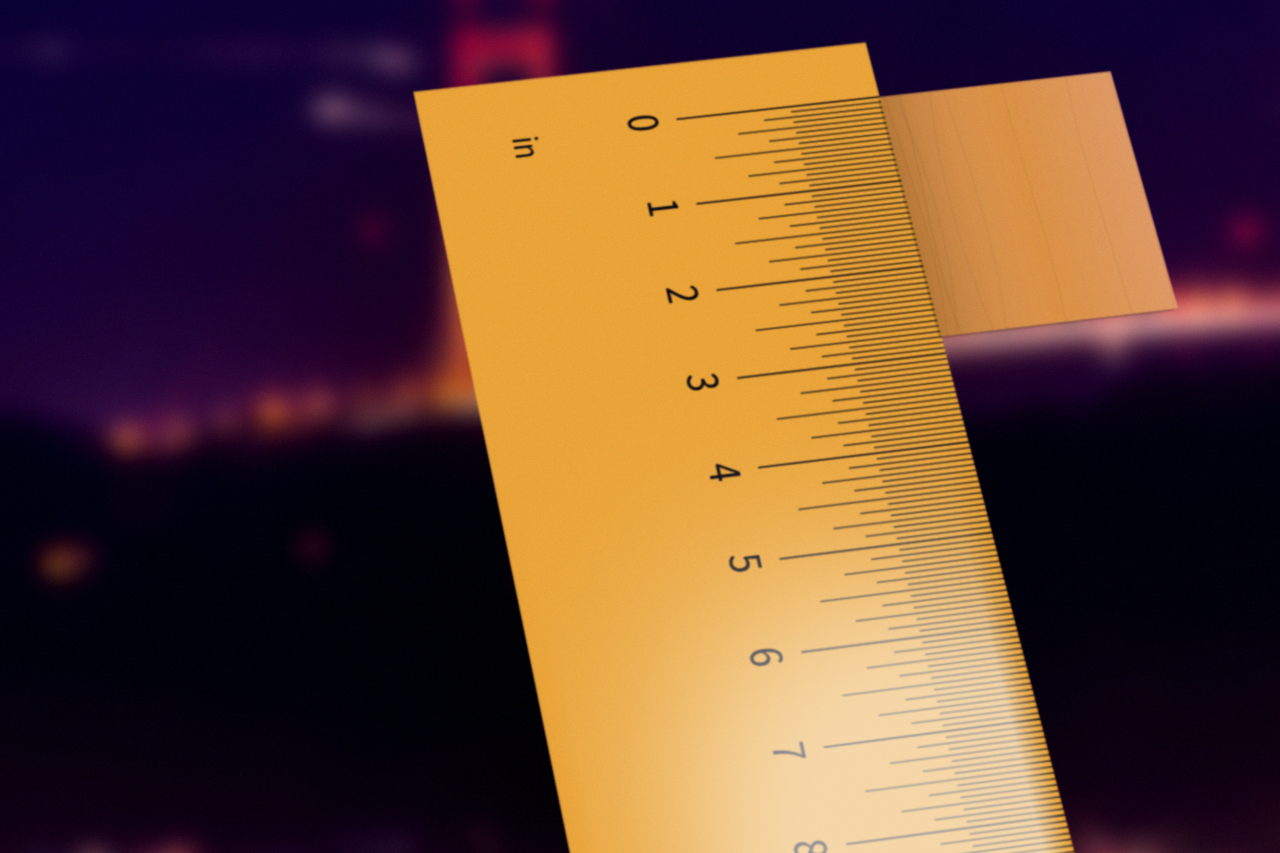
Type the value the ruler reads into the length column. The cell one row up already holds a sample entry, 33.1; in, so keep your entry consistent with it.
2.8125; in
